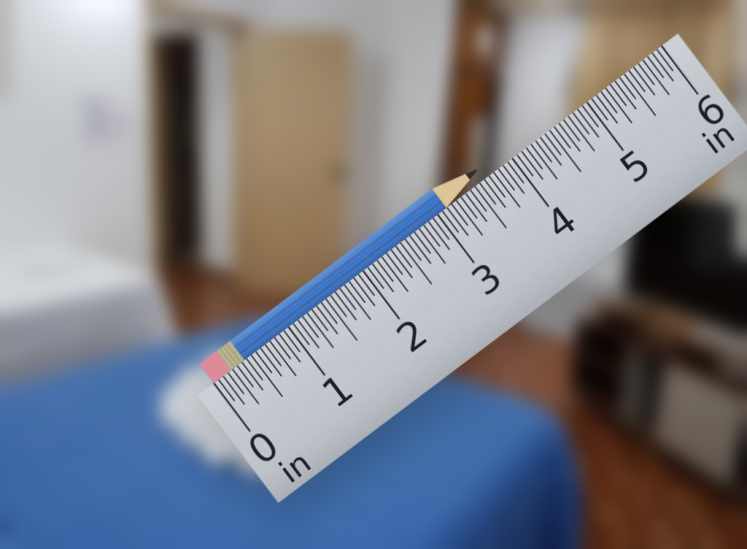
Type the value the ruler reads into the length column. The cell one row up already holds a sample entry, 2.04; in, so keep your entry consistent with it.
3.625; in
